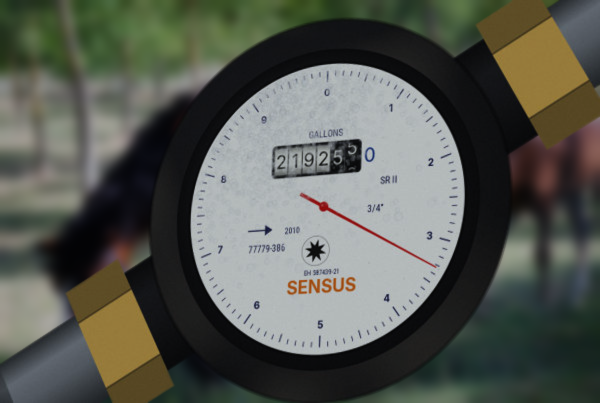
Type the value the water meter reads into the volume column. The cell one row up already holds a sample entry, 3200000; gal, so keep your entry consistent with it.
2192553.3; gal
